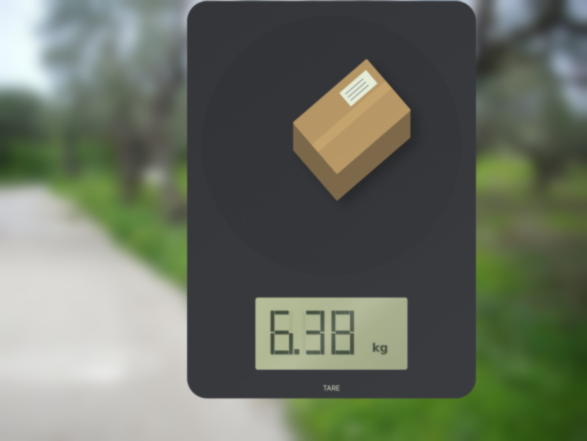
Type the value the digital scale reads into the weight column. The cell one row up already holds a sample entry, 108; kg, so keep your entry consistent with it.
6.38; kg
